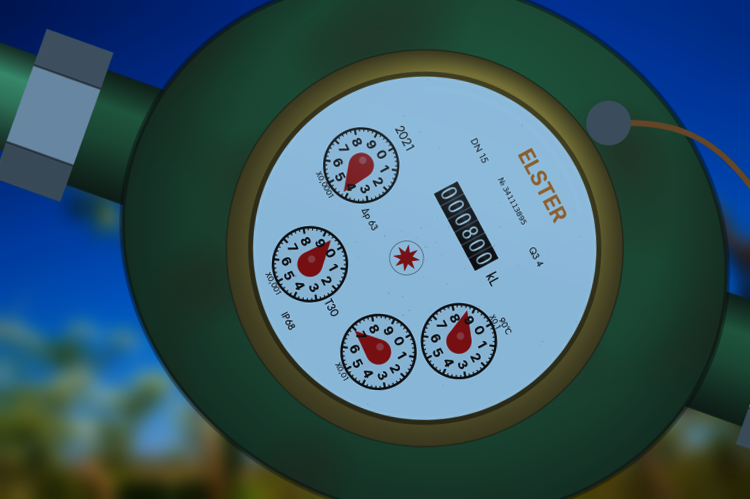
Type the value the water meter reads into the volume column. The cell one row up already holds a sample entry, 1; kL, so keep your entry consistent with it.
800.8694; kL
